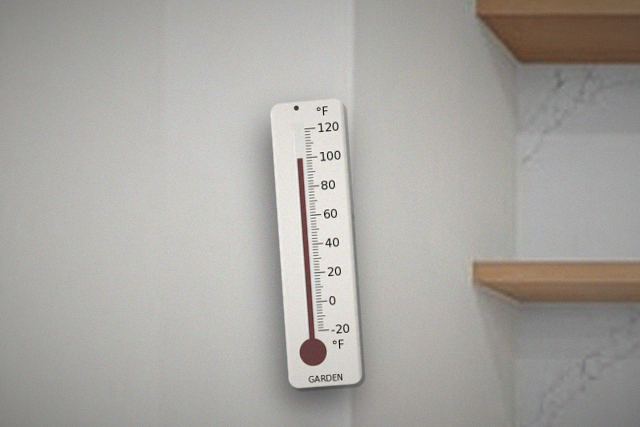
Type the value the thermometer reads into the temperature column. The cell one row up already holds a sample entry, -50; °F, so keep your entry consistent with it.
100; °F
